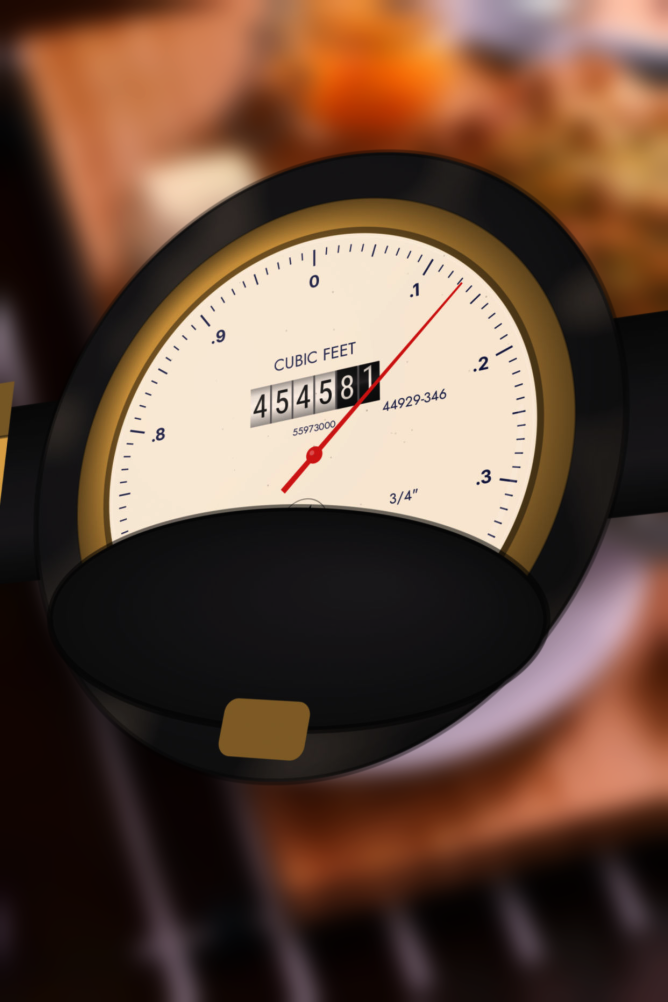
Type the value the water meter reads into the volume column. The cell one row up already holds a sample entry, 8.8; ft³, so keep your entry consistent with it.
454581.13; ft³
